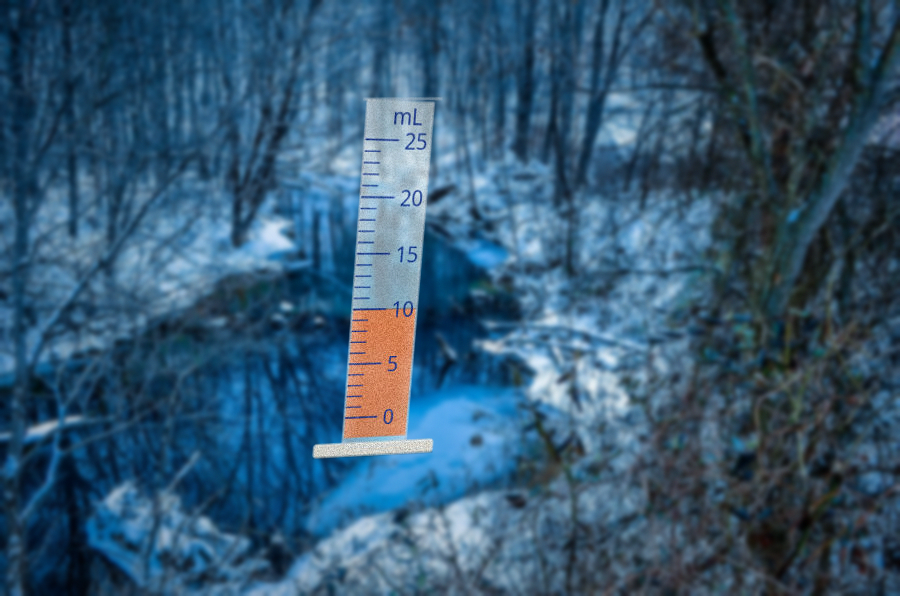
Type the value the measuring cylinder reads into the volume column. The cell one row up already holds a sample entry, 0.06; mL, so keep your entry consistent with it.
10; mL
